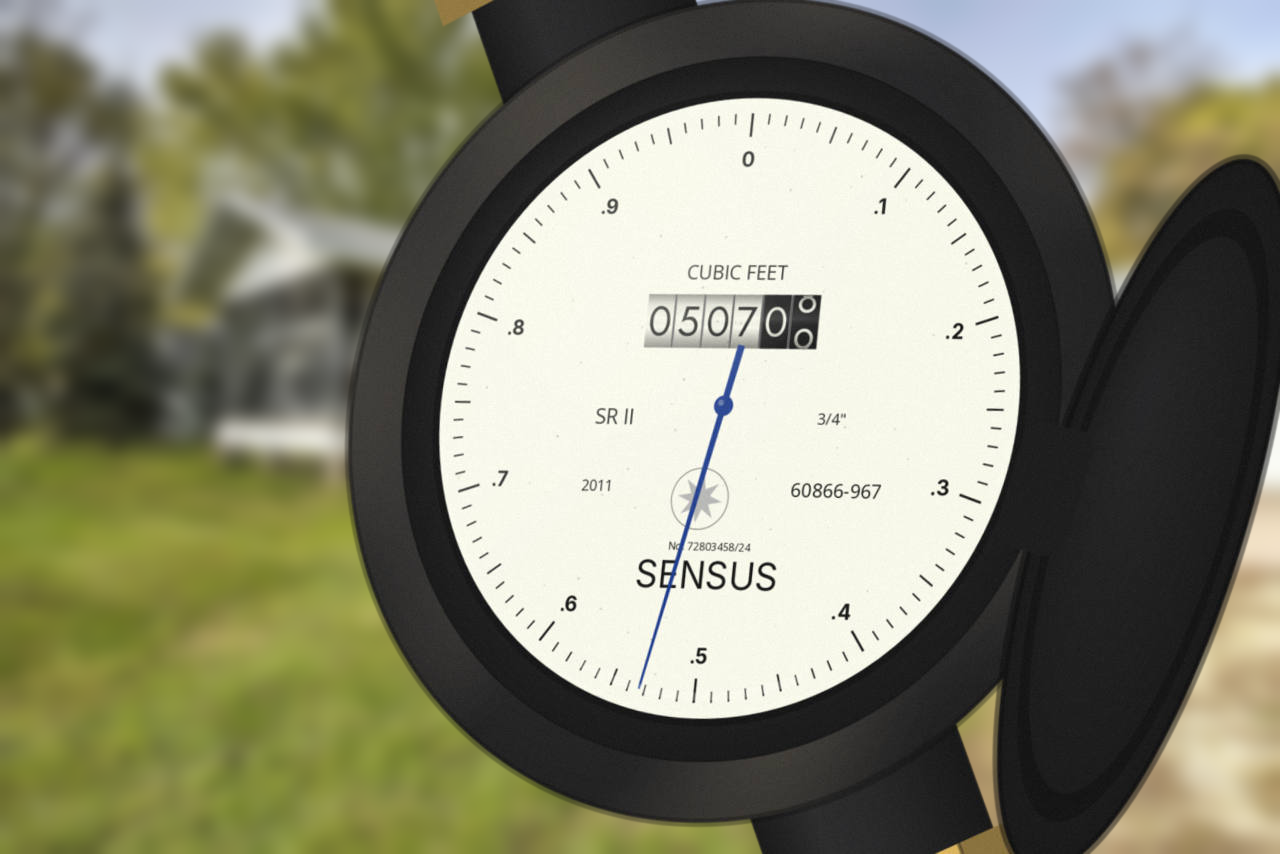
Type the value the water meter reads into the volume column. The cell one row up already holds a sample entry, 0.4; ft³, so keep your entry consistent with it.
50708.53; ft³
